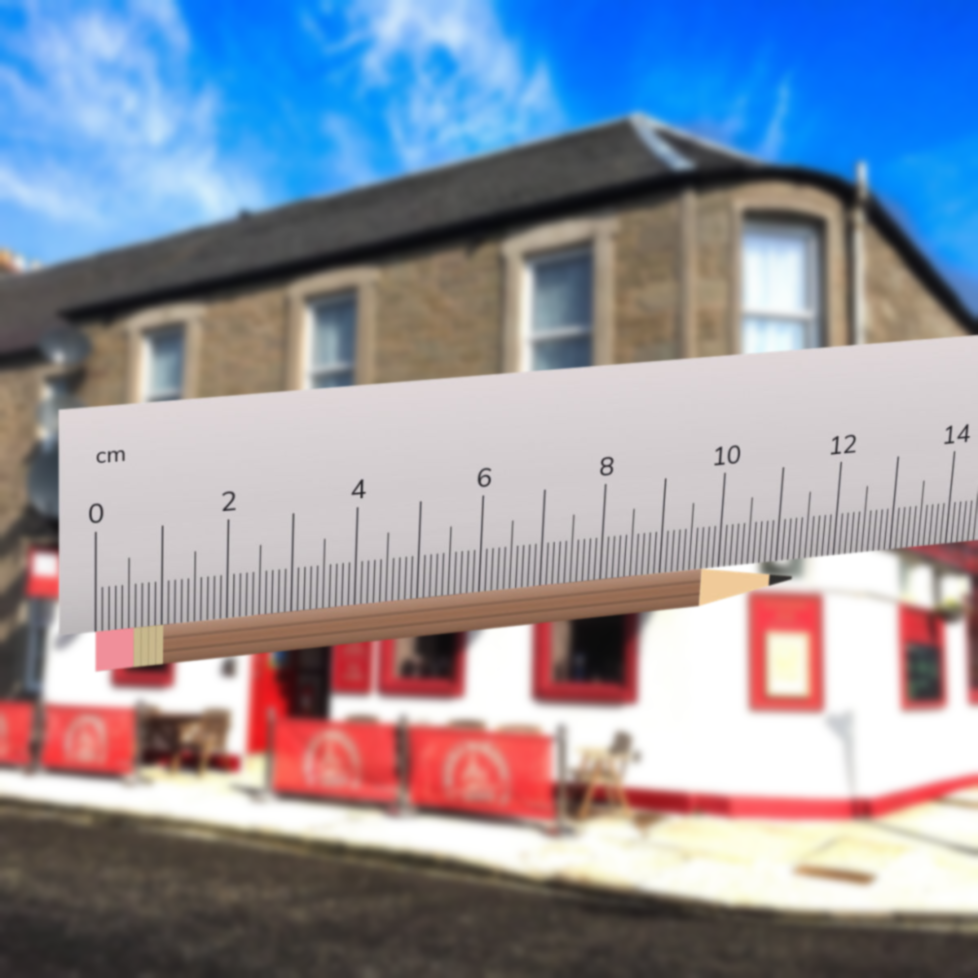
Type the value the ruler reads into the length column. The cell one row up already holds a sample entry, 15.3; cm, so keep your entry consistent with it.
11.3; cm
